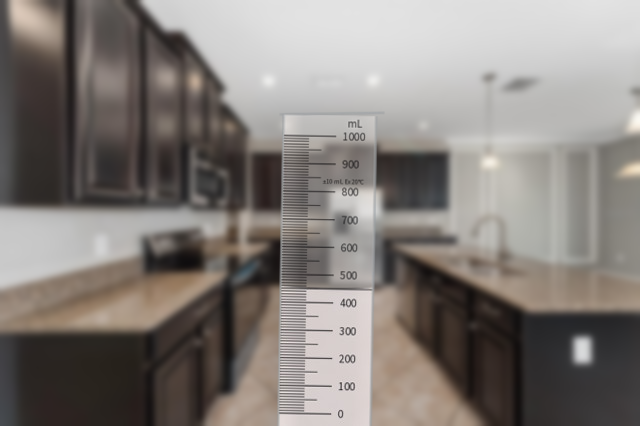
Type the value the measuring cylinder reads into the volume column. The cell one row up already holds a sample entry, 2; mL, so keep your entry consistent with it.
450; mL
